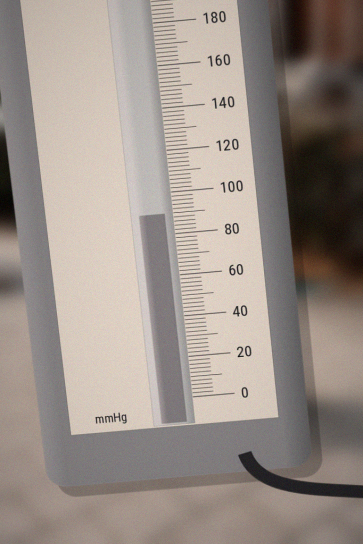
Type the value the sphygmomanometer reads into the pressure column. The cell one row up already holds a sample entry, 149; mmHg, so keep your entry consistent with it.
90; mmHg
